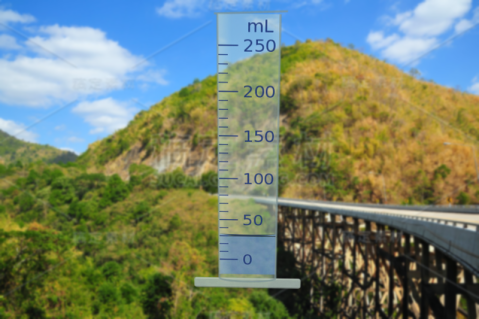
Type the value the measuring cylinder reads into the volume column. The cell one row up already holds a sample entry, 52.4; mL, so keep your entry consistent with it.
30; mL
